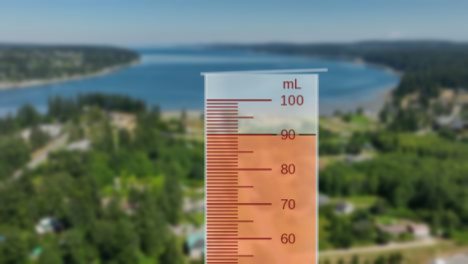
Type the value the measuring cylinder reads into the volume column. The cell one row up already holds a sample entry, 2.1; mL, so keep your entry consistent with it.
90; mL
